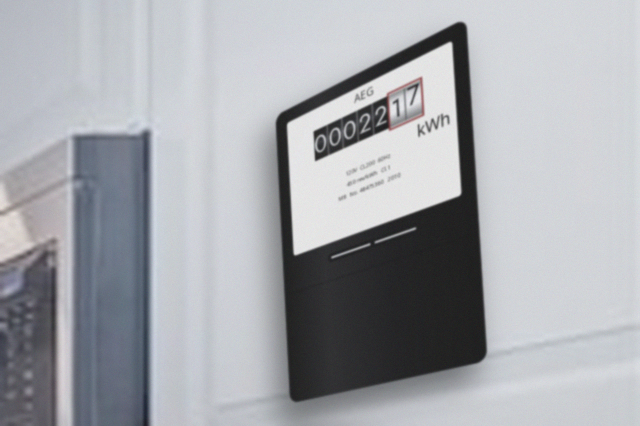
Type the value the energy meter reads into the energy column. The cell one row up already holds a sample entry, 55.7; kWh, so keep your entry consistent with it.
22.17; kWh
